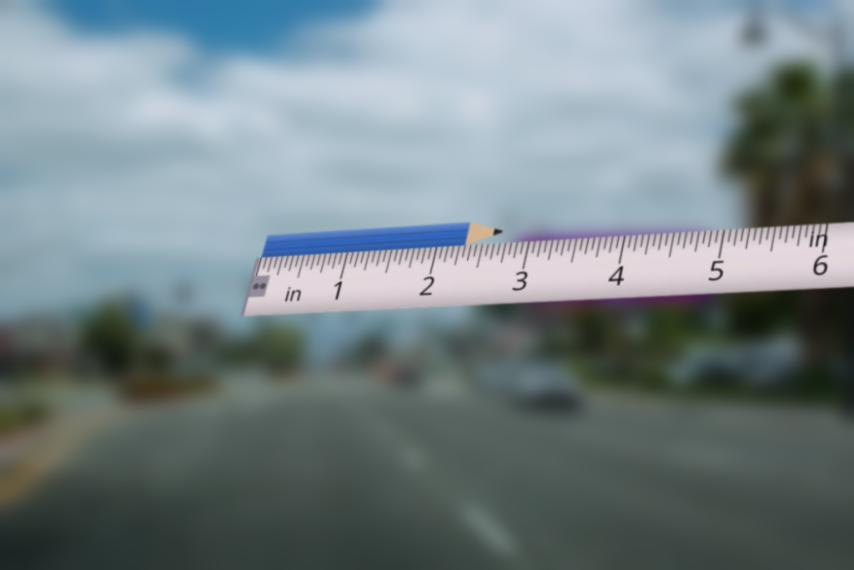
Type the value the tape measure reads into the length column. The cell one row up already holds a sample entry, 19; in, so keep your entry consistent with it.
2.6875; in
